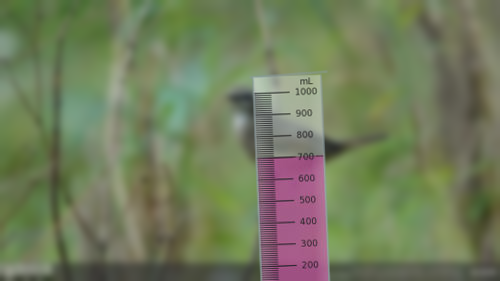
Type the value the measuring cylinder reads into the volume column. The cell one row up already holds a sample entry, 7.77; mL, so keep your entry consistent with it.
700; mL
